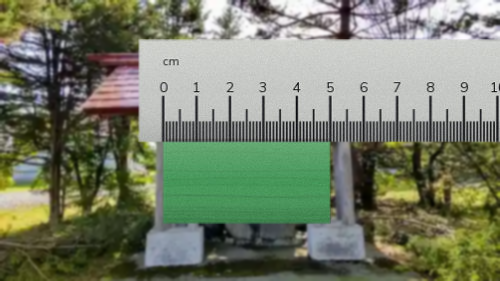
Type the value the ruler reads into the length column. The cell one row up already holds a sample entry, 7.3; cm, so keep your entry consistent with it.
5; cm
